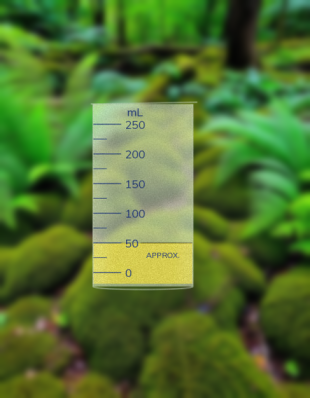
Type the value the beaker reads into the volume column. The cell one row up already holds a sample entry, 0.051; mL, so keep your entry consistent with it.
50; mL
